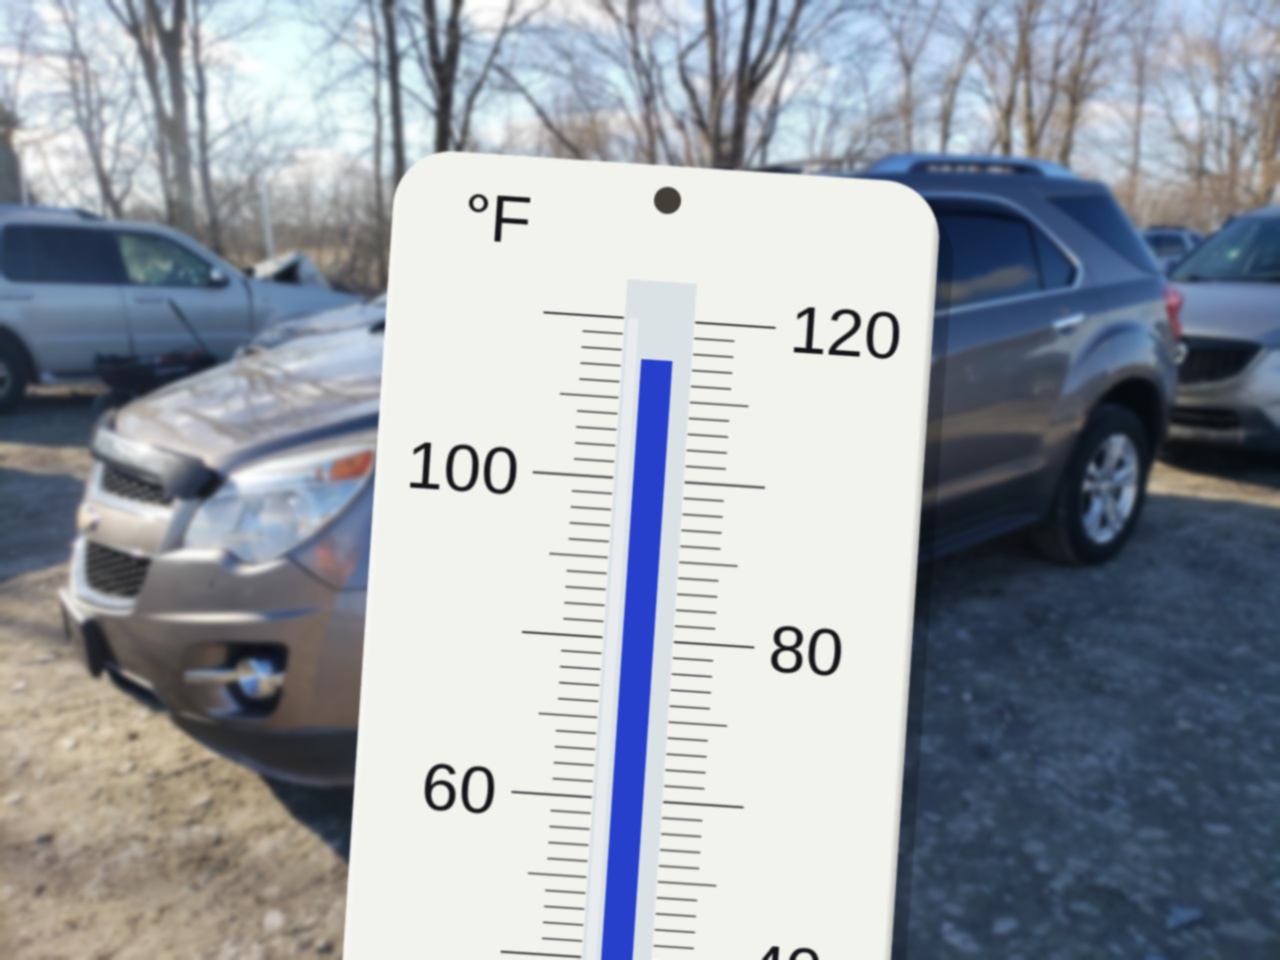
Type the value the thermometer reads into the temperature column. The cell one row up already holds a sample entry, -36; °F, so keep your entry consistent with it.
115; °F
